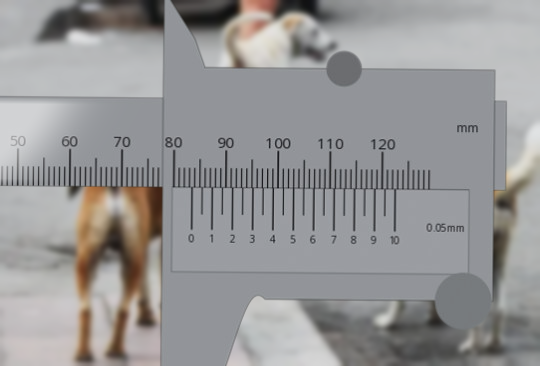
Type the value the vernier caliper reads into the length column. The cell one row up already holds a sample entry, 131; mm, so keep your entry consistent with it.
83.5; mm
